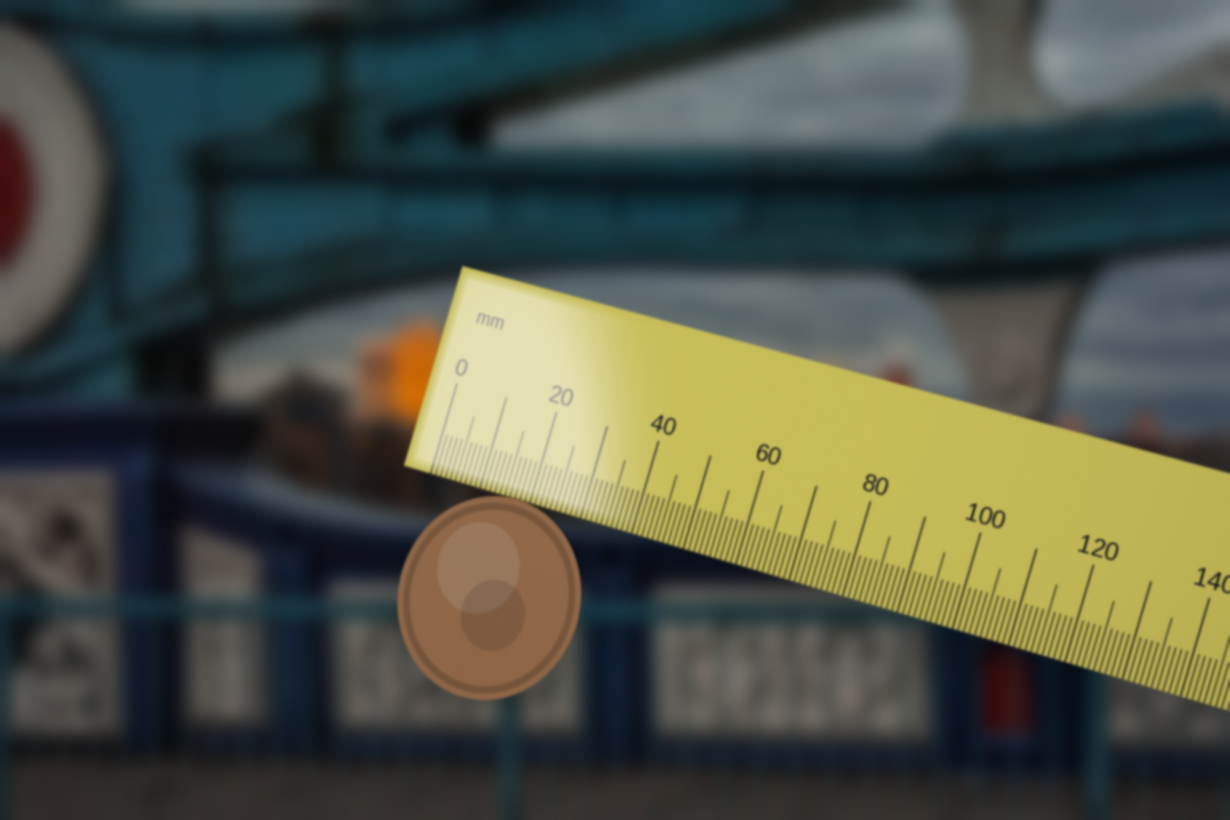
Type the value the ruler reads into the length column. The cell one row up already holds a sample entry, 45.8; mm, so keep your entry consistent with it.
35; mm
